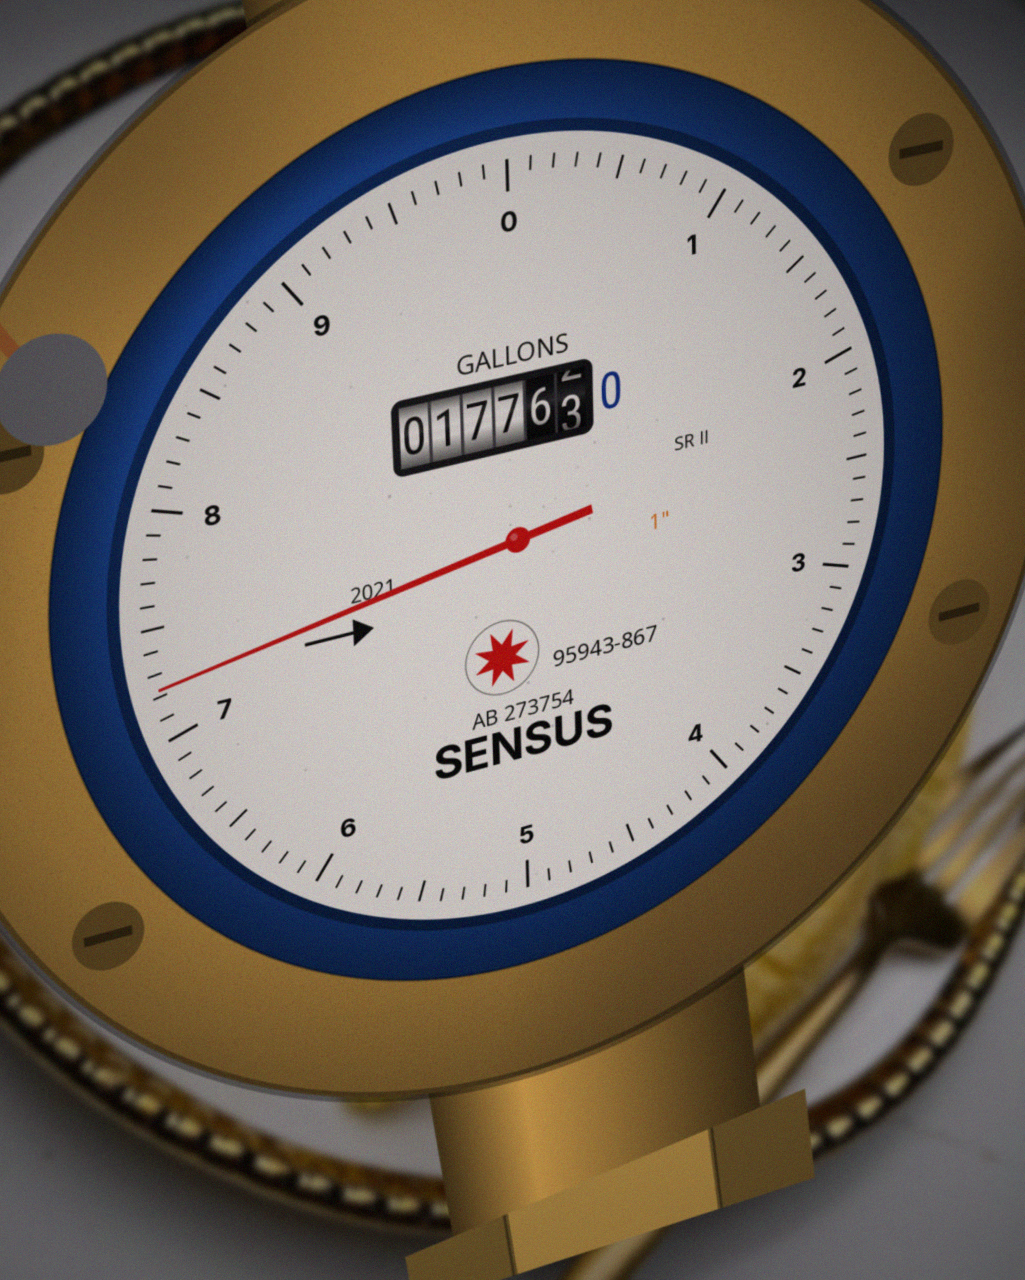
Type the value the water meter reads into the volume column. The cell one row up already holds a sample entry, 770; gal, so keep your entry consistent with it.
177627.2; gal
